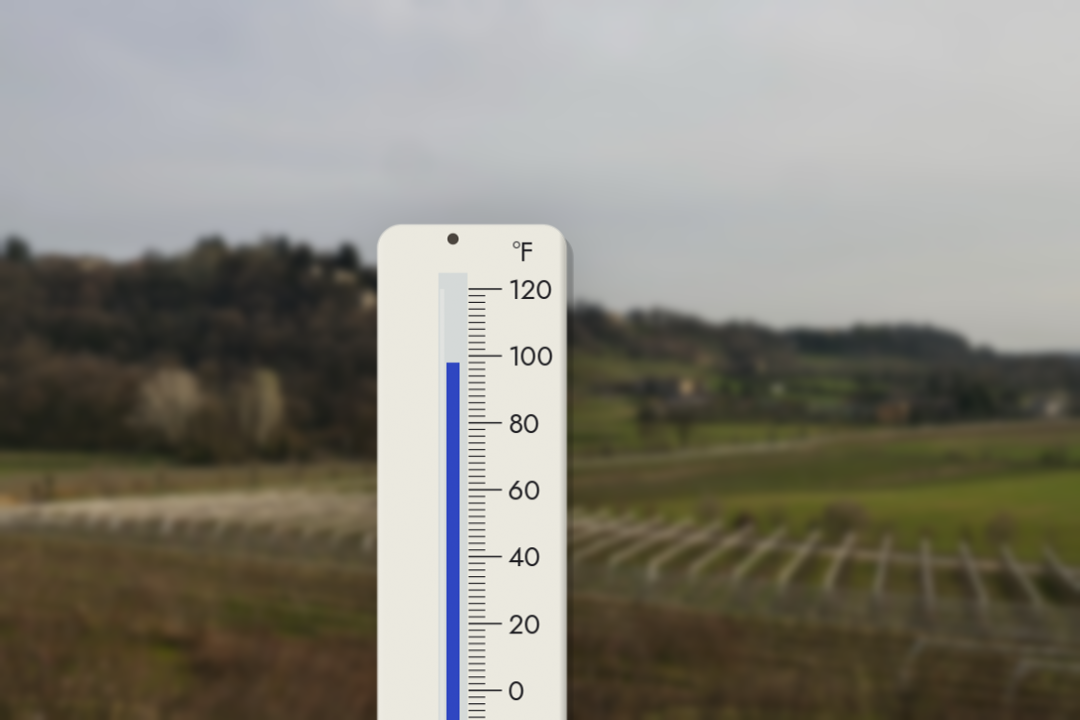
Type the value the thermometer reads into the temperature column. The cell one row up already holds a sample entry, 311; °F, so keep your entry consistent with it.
98; °F
